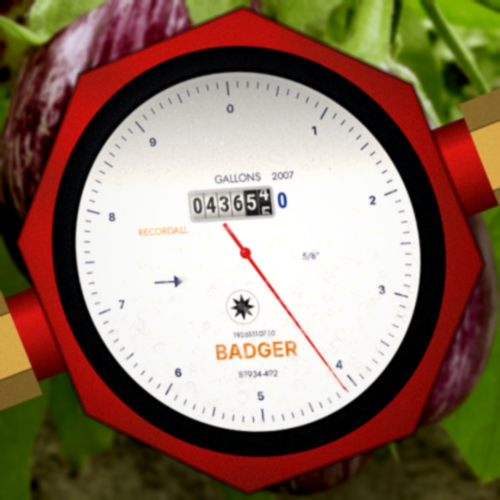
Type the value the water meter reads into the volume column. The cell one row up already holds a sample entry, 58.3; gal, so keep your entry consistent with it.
436544.1; gal
